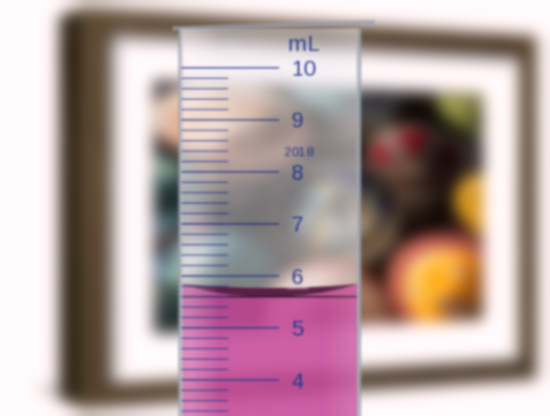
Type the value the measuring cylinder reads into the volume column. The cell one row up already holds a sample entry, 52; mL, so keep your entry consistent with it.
5.6; mL
